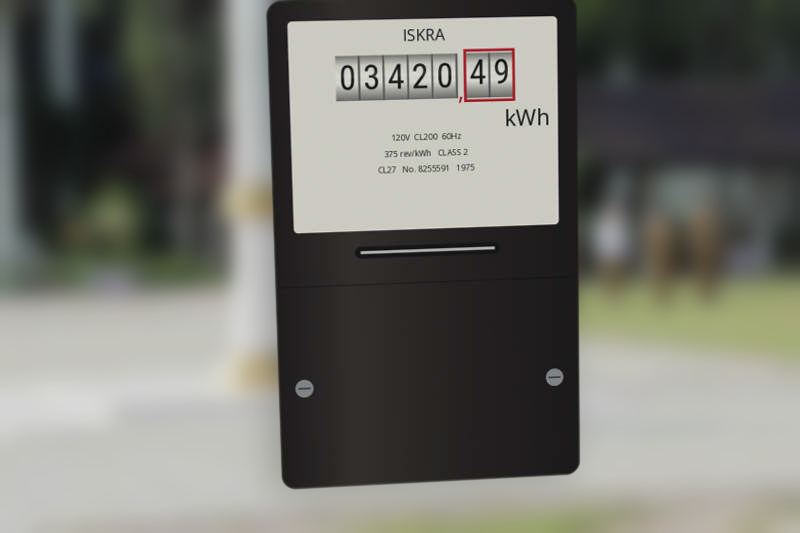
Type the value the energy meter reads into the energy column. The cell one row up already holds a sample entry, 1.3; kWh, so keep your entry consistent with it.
3420.49; kWh
